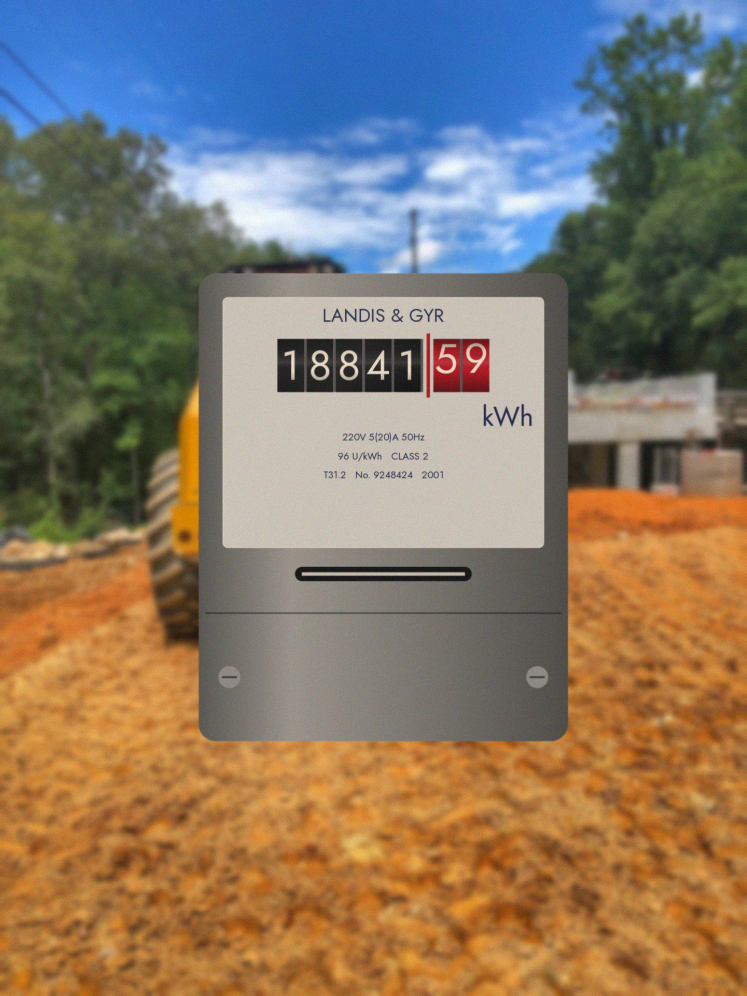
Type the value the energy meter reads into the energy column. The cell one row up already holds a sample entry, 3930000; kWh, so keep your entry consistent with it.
18841.59; kWh
